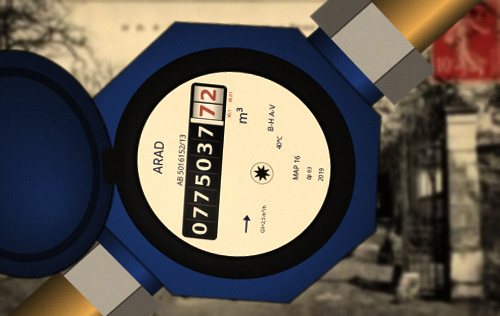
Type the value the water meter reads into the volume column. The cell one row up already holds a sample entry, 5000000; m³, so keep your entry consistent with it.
775037.72; m³
